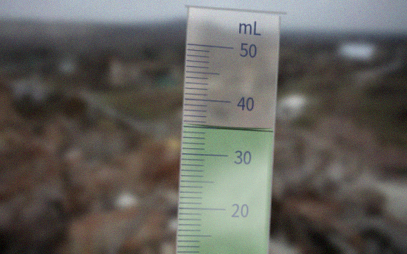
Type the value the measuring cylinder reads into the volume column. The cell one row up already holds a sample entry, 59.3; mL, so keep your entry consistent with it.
35; mL
